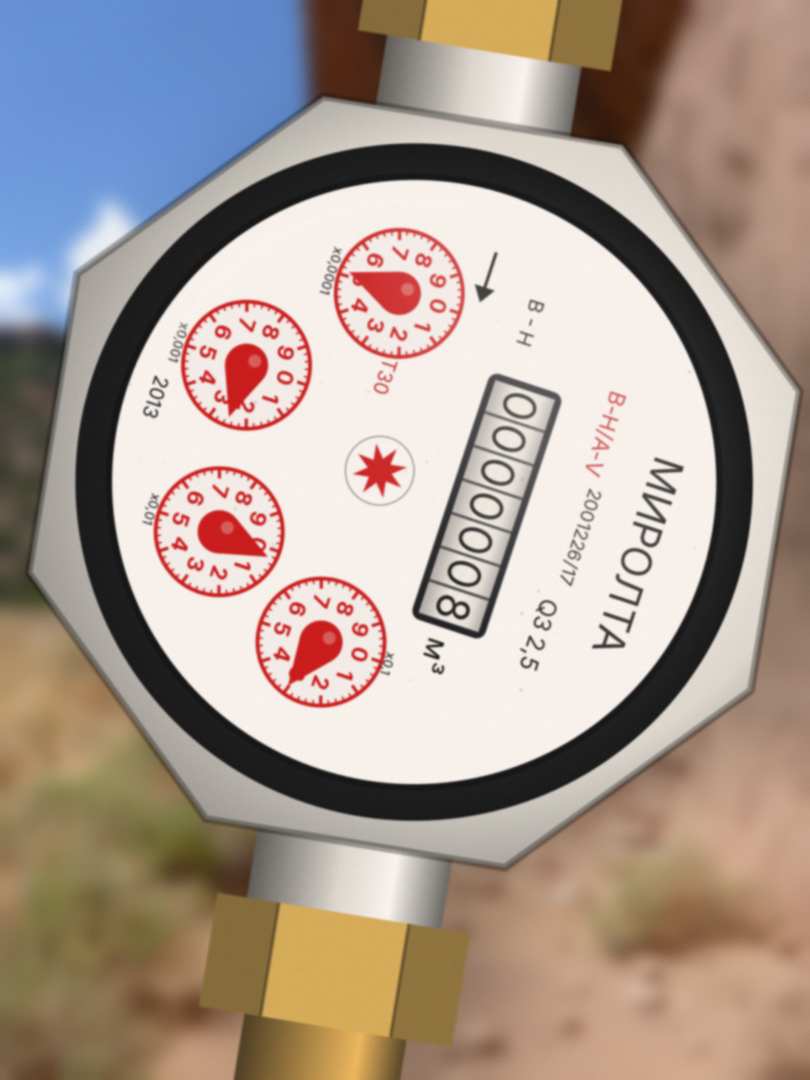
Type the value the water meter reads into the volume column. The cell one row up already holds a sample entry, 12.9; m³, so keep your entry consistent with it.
8.3025; m³
